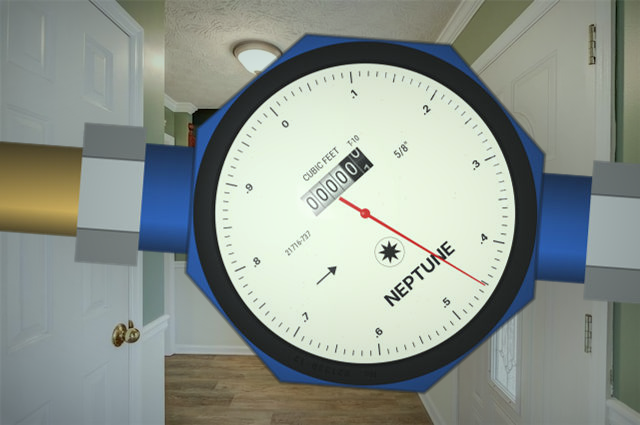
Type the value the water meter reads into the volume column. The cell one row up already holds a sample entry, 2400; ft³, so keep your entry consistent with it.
0.45; ft³
